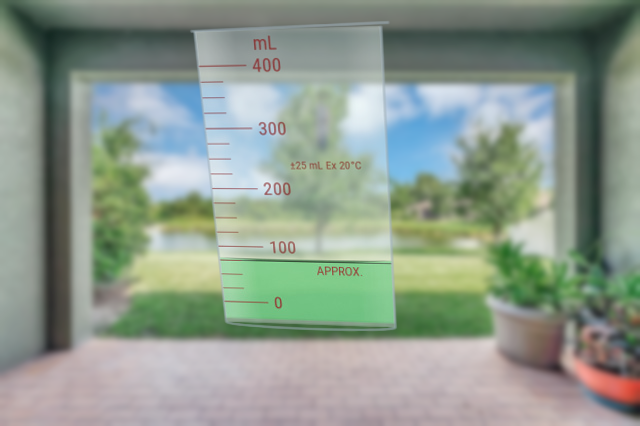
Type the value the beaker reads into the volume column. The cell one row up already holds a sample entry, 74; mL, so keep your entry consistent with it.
75; mL
